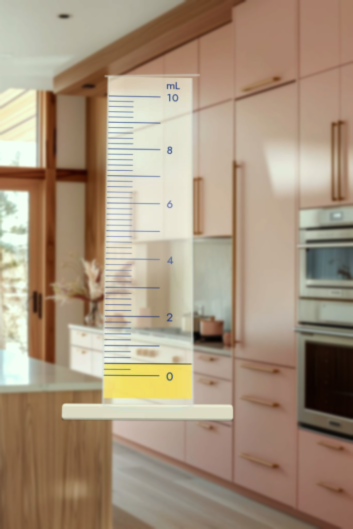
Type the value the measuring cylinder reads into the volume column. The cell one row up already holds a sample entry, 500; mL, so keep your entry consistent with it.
0.4; mL
